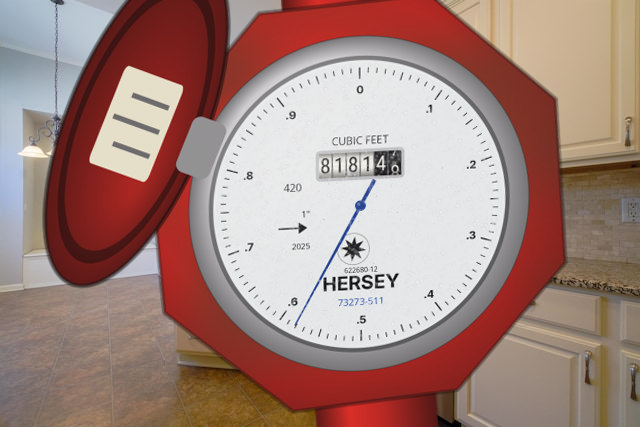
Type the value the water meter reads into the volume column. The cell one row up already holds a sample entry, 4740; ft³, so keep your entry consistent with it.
818147.58; ft³
